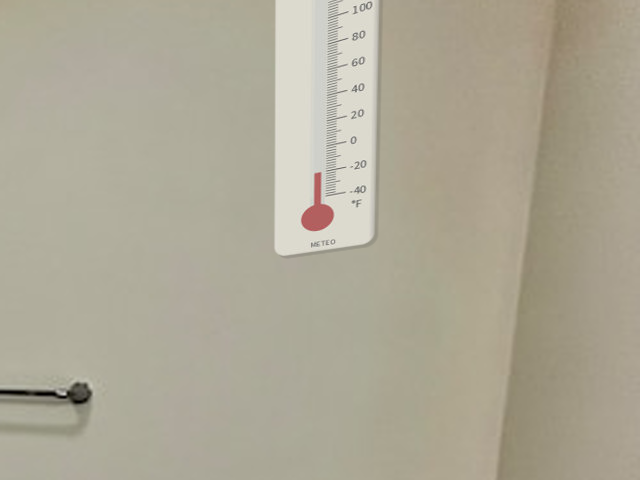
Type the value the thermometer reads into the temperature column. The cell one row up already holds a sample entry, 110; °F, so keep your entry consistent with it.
-20; °F
